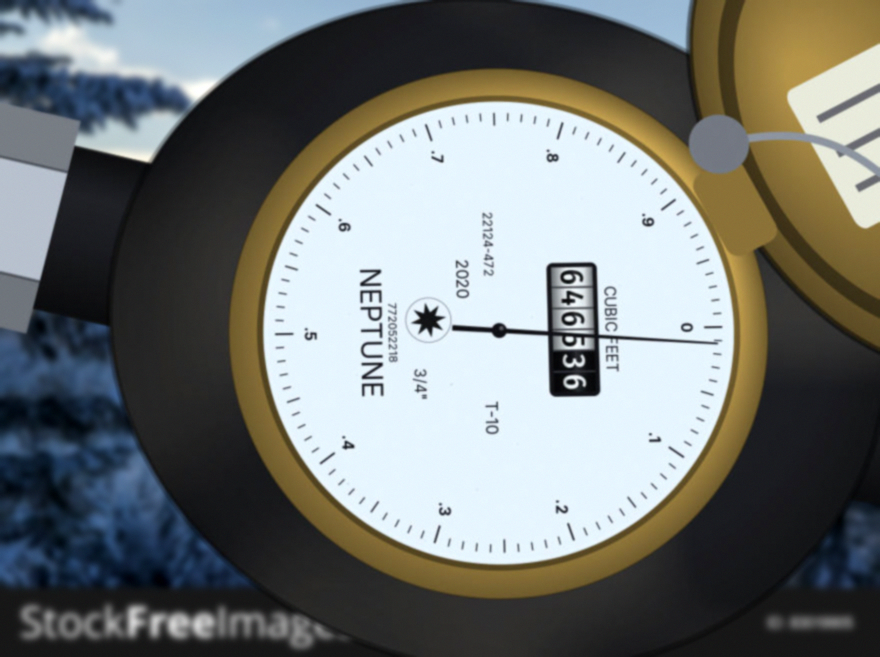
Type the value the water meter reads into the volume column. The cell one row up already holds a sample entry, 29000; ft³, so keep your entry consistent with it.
646536.01; ft³
